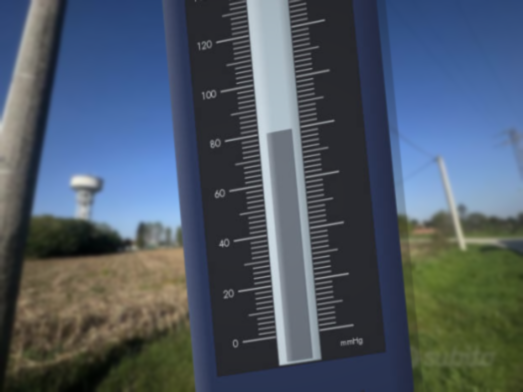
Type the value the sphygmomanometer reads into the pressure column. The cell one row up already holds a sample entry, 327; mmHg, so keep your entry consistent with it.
80; mmHg
